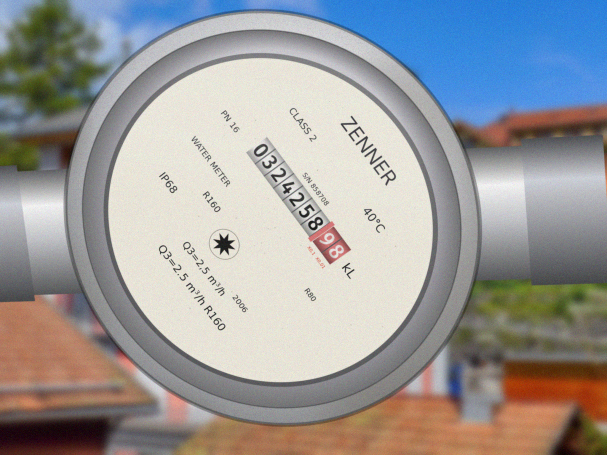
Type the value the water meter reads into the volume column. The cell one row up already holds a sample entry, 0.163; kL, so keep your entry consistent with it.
324258.98; kL
